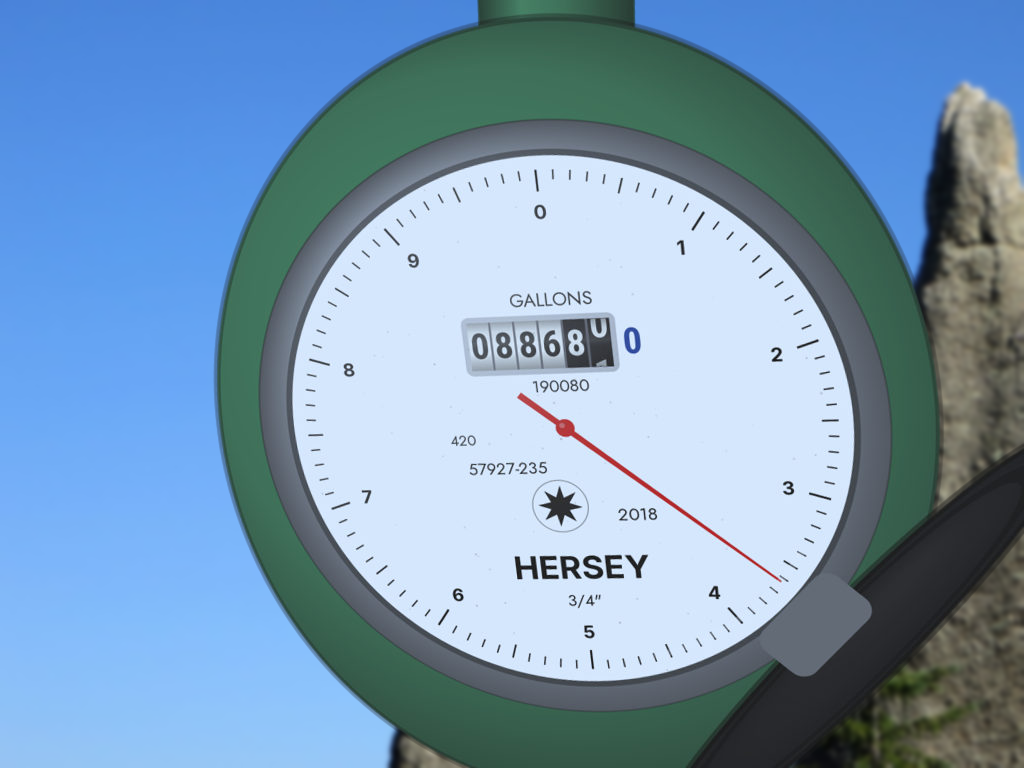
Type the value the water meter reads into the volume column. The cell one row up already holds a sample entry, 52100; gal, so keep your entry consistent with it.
886803.6; gal
